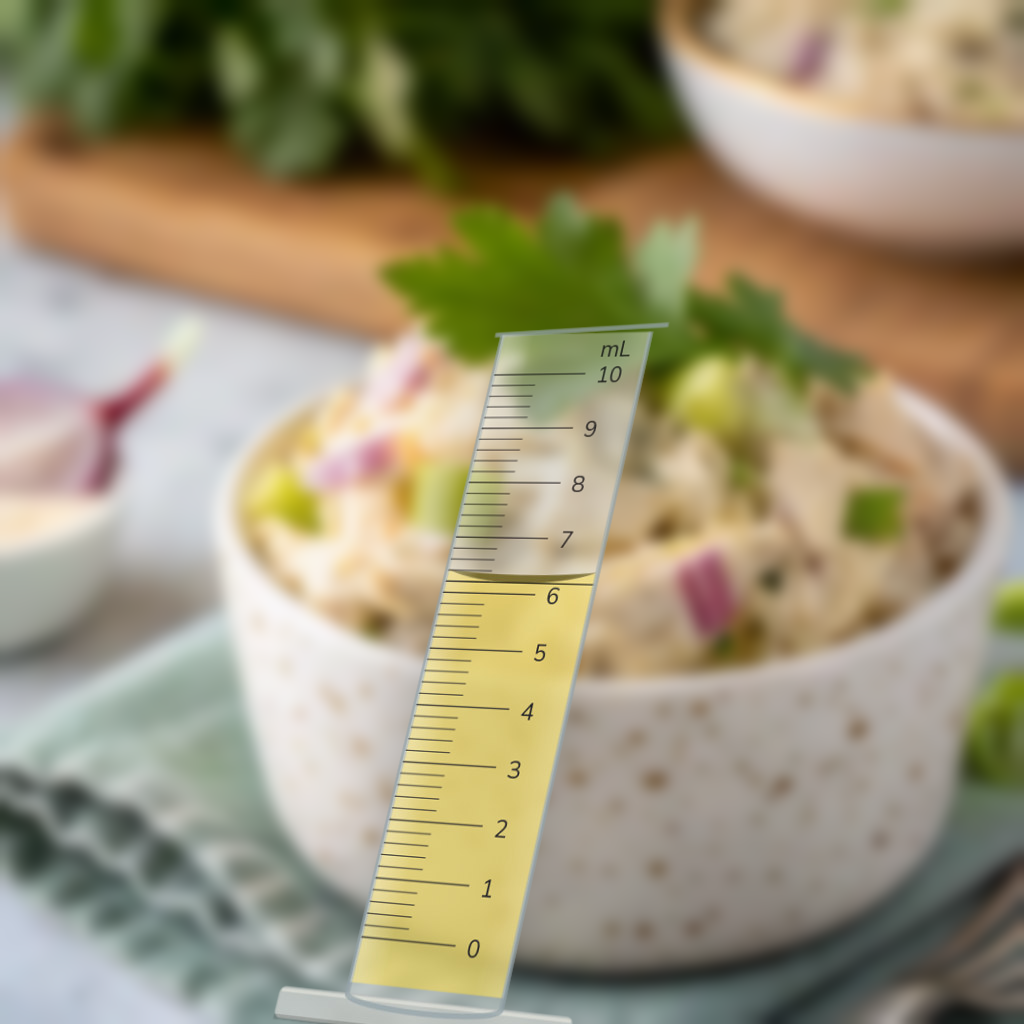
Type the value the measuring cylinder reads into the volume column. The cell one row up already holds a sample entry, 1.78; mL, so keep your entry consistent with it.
6.2; mL
